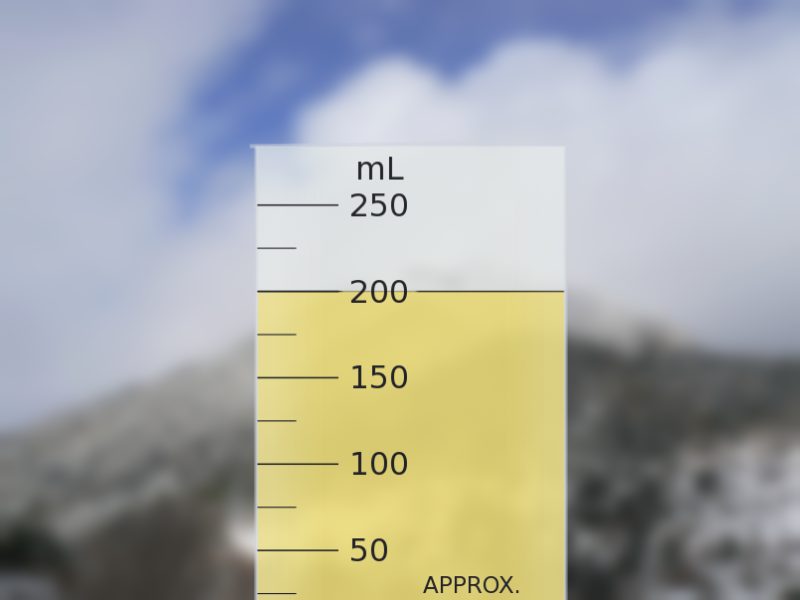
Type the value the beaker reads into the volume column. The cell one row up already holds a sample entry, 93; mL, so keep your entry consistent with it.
200; mL
